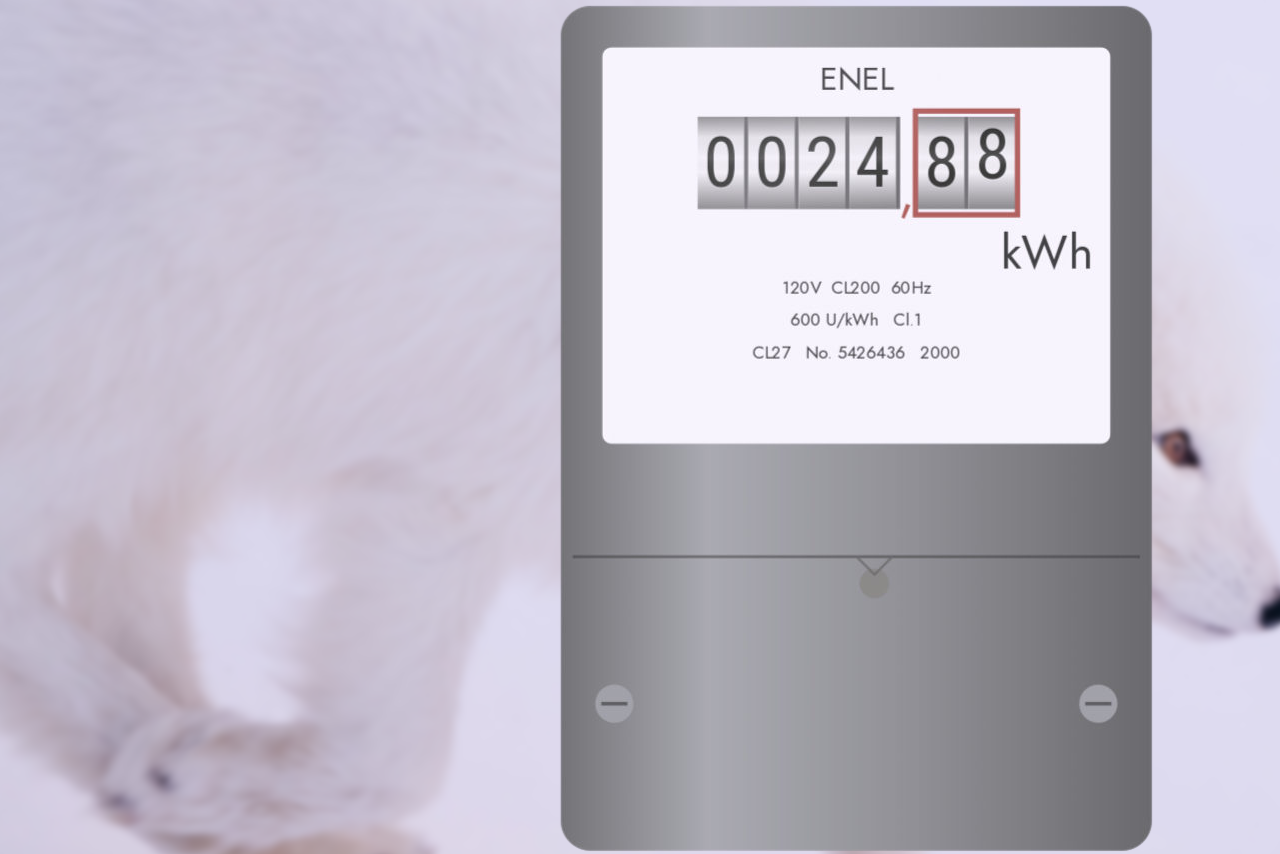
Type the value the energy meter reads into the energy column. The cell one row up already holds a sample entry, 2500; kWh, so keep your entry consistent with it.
24.88; kWh
